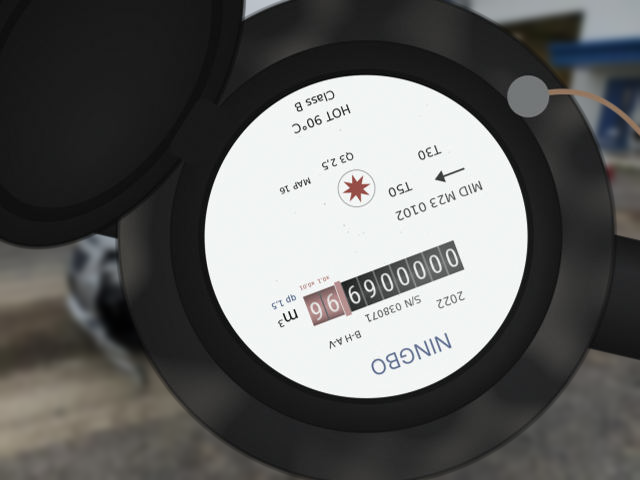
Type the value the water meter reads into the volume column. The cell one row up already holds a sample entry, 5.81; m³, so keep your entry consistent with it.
69.96; m³
